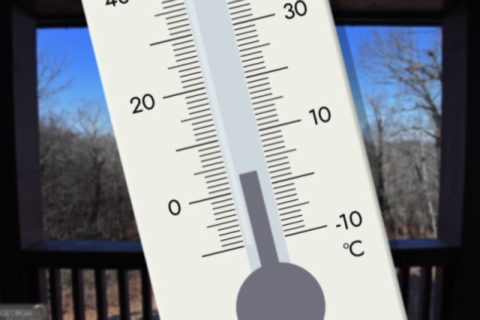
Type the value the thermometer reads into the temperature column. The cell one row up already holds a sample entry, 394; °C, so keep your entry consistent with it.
3; °C
